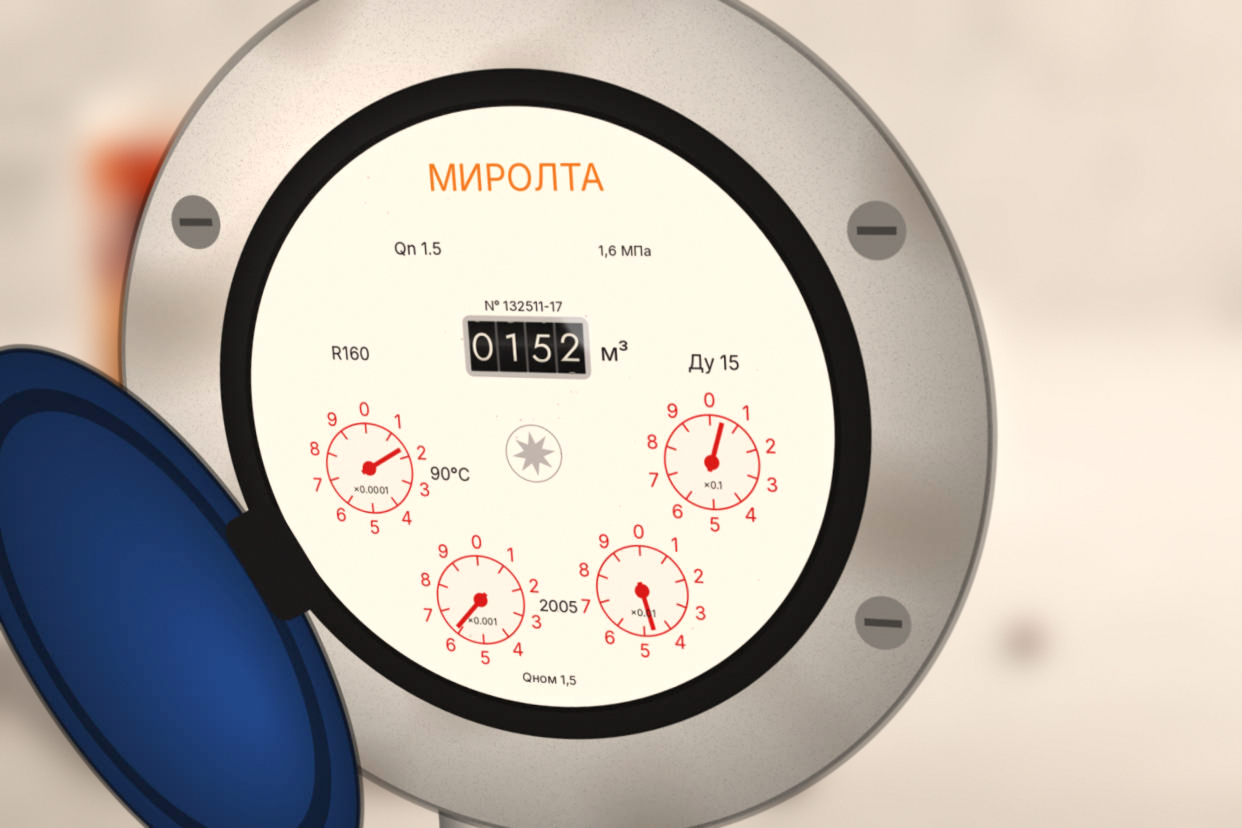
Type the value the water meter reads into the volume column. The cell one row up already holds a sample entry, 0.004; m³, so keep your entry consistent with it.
152.0461; m³
